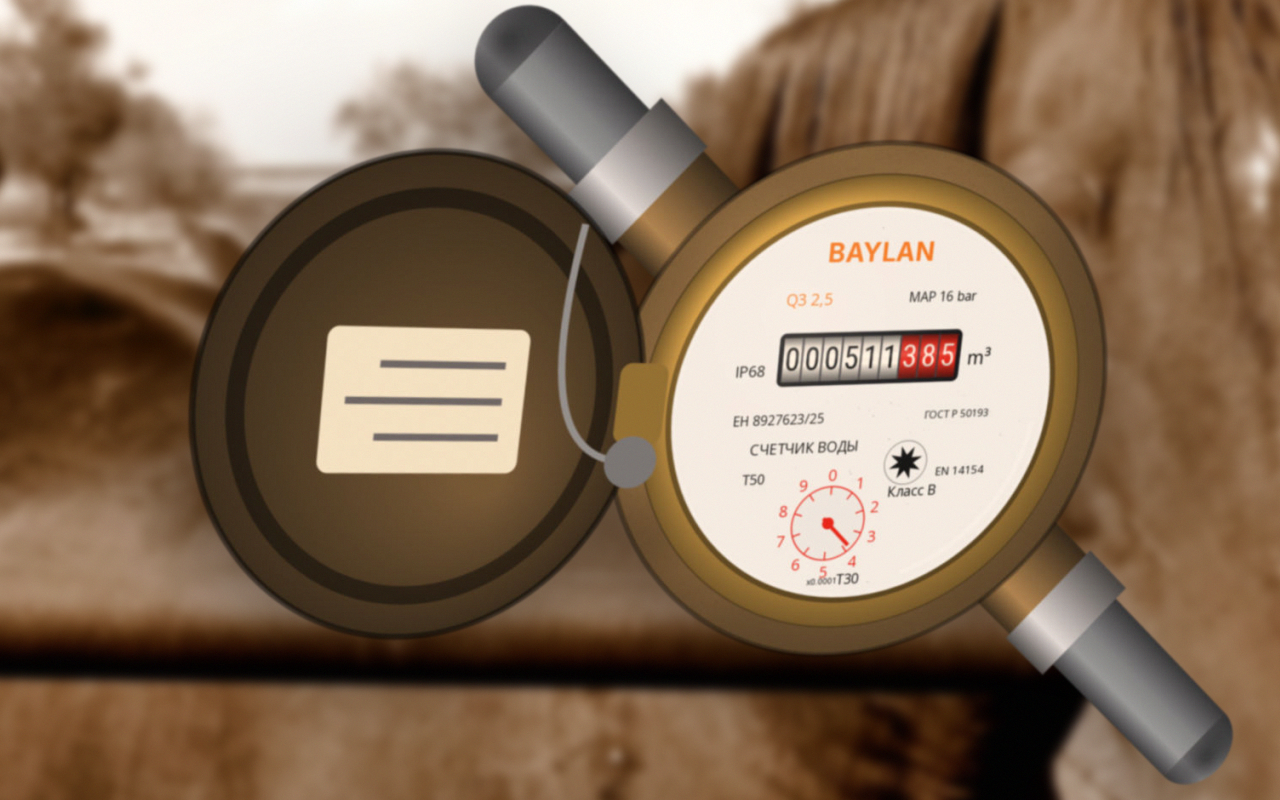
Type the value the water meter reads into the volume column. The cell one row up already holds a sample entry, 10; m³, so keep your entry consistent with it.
511.3853; m³
